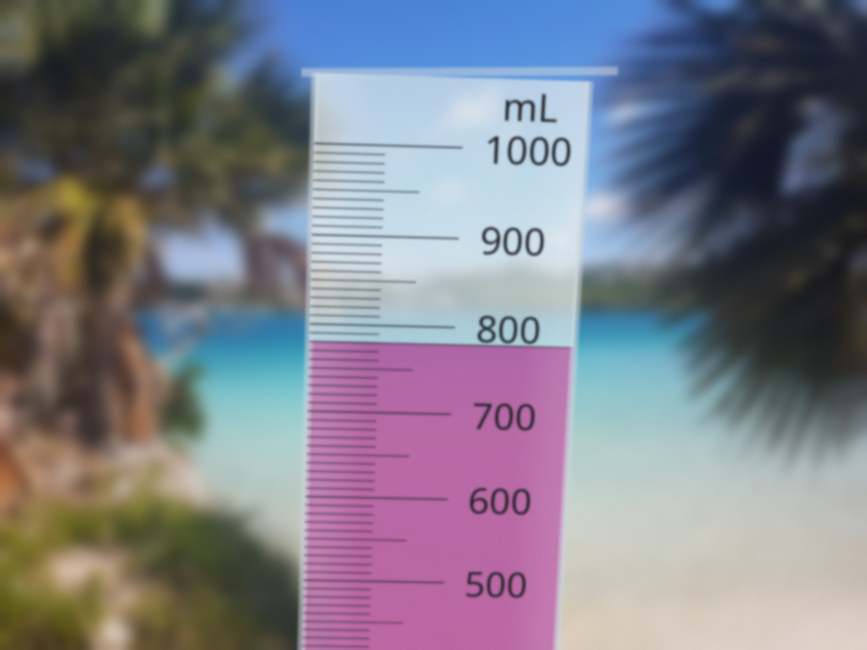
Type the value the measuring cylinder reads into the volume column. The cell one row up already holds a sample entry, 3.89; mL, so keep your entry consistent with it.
780; mL
